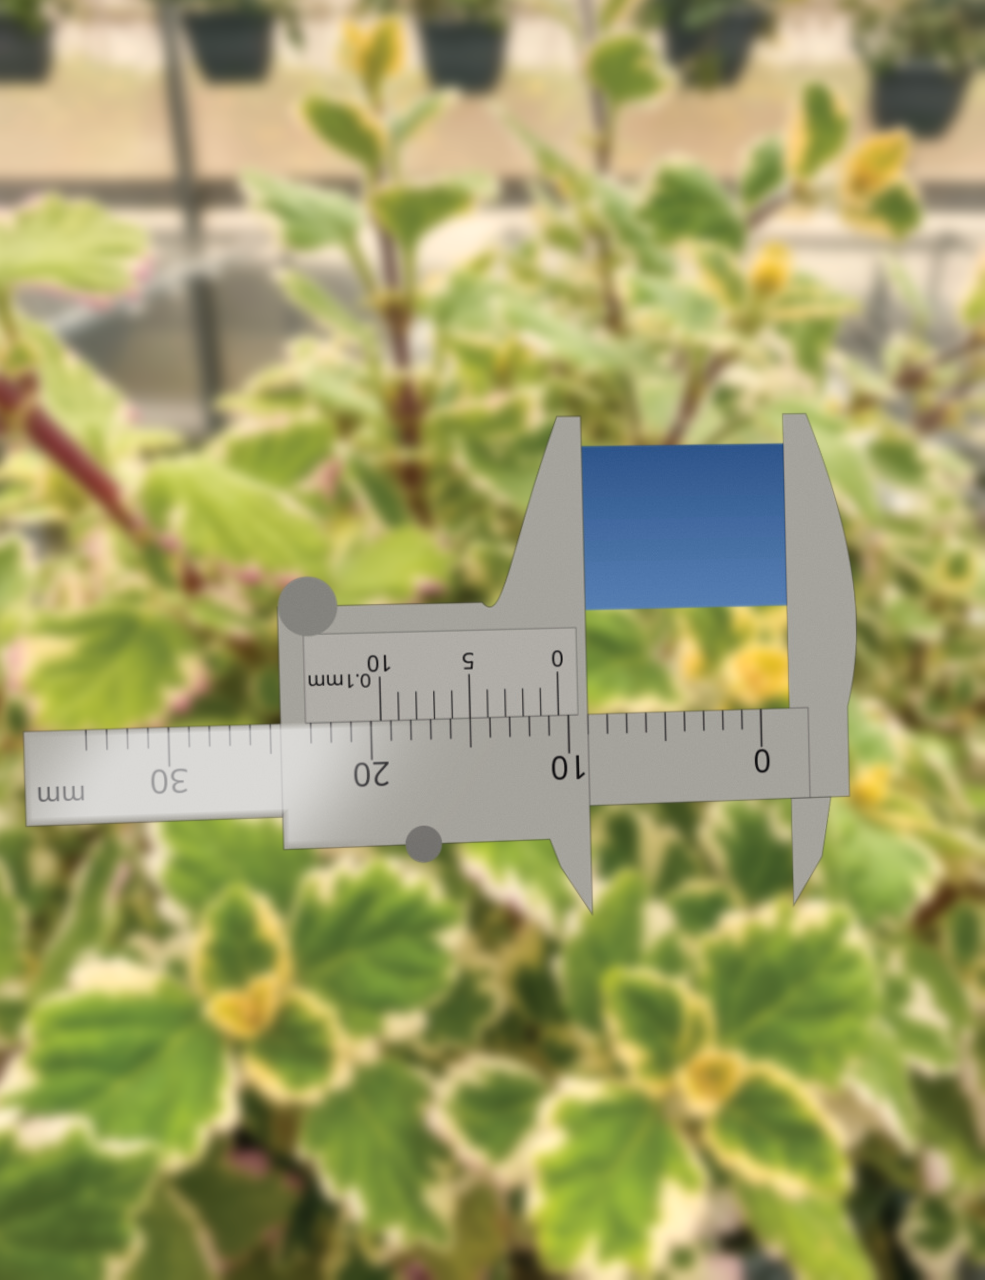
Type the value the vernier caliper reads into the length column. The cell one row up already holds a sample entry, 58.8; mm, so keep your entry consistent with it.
10.5; mm
